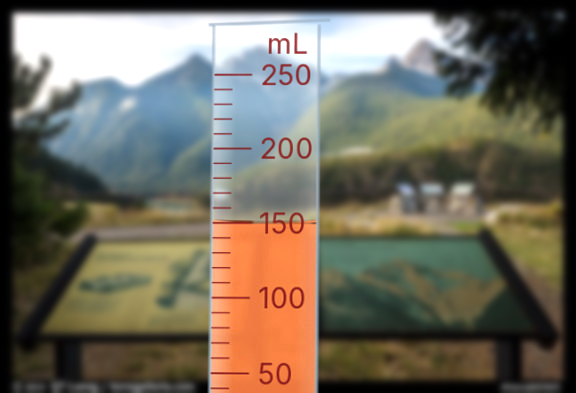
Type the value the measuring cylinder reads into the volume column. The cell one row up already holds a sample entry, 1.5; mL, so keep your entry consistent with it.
150; mL
